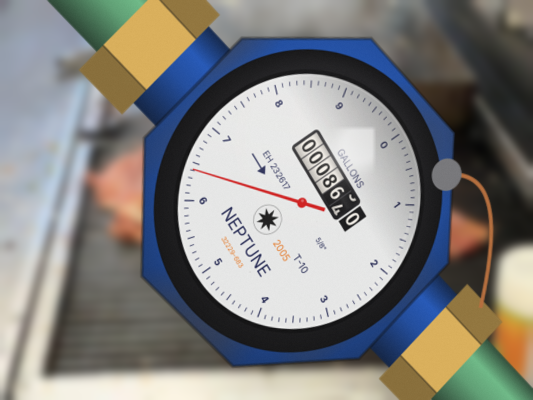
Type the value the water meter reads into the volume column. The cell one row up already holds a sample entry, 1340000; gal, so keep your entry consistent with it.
8636.4; gal
